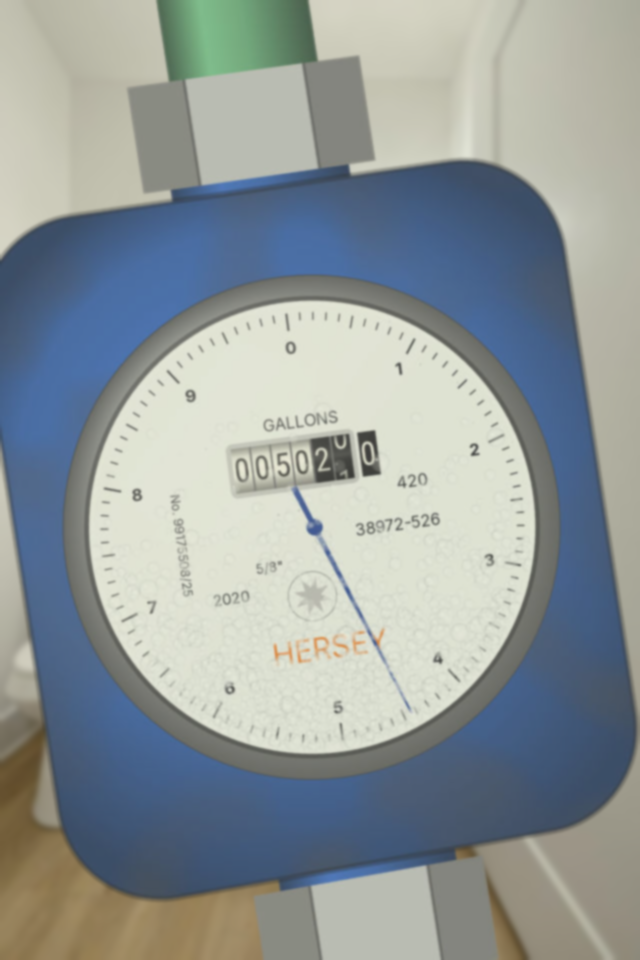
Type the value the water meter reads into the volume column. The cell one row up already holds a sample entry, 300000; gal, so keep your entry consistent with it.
50204.4; gal
